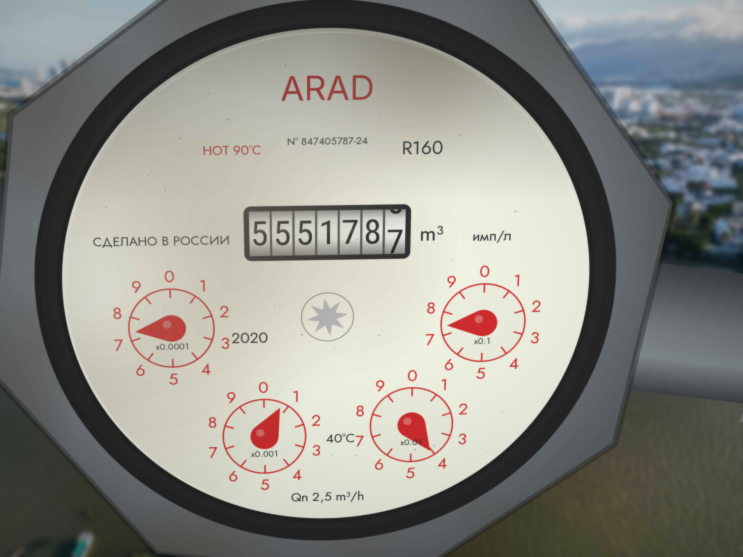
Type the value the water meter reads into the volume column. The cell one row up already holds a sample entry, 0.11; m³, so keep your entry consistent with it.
5551786.7407; m³
